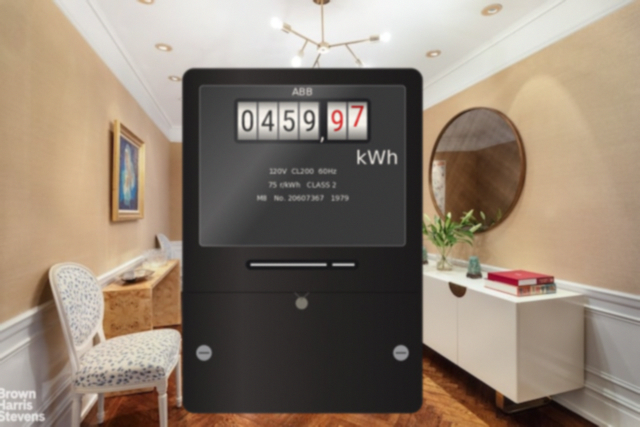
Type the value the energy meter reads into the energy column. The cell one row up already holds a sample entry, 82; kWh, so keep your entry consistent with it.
459.97; kWh
